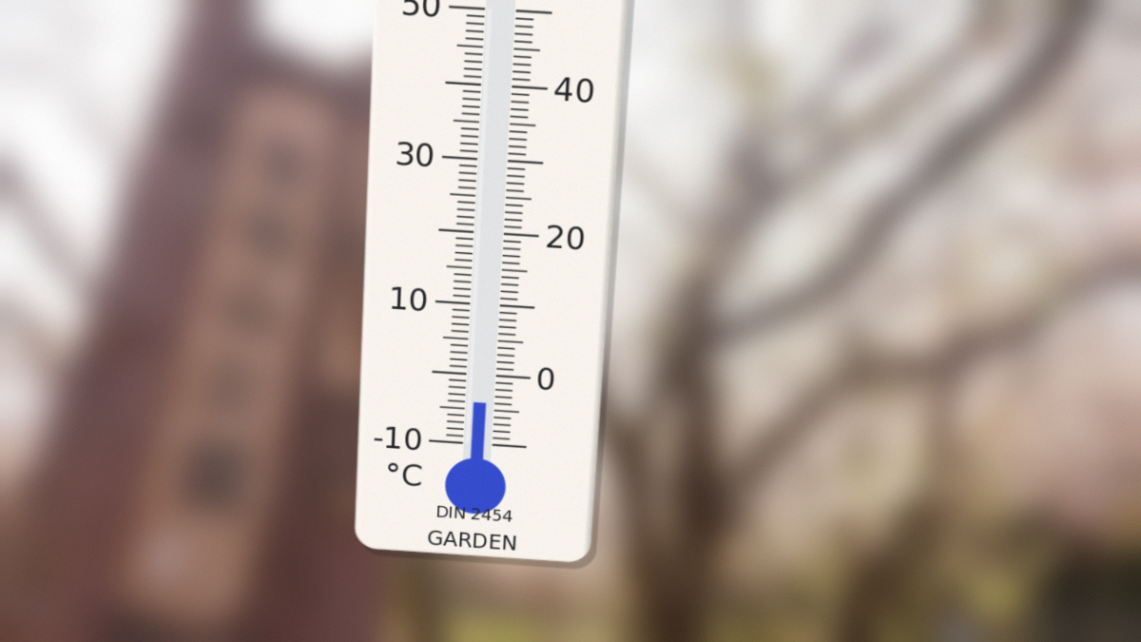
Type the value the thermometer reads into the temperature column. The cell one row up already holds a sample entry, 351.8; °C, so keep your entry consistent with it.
-4; °C
